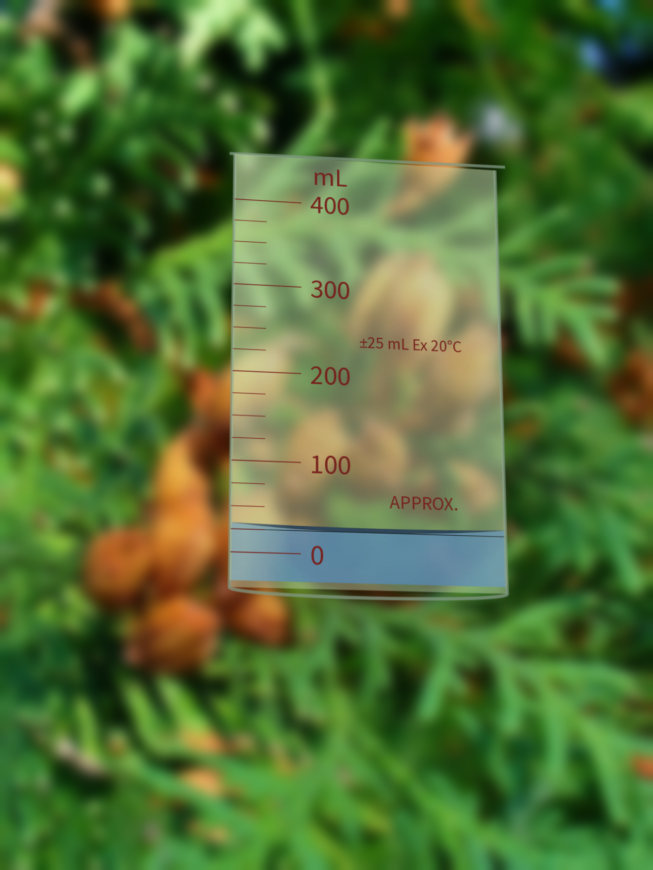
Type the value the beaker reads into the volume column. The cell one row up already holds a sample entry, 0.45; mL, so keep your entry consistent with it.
25; mL
